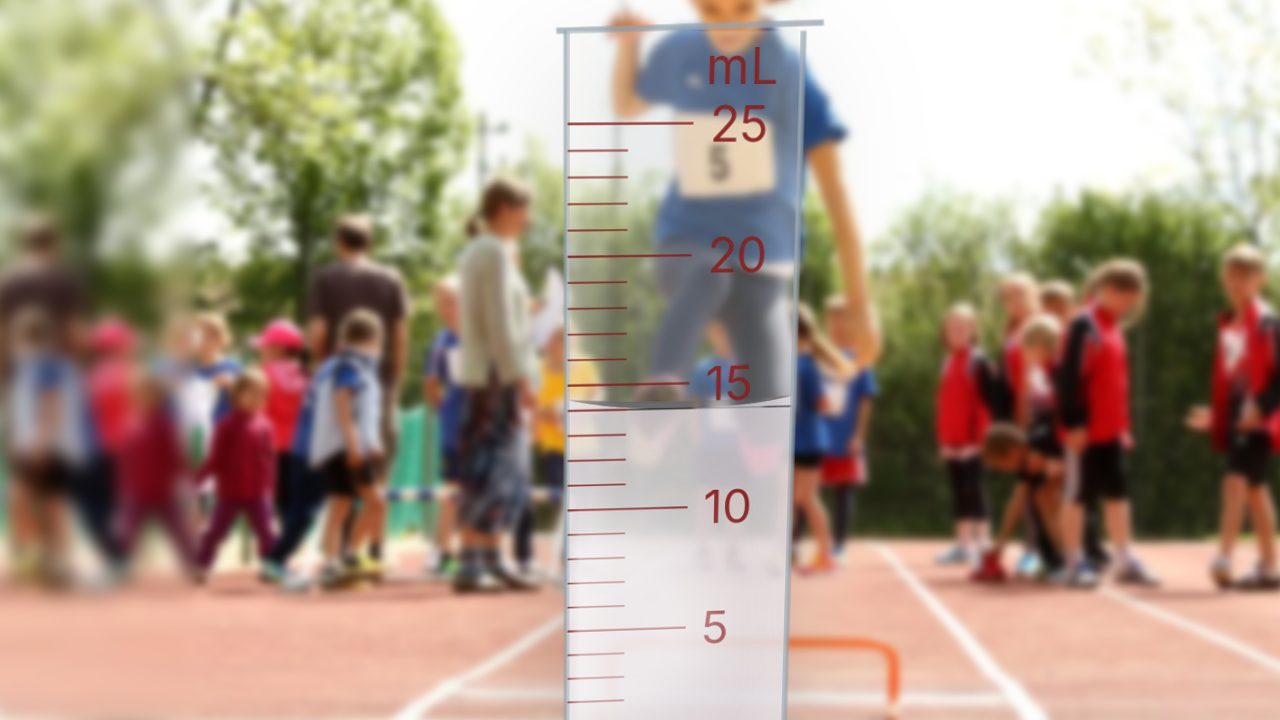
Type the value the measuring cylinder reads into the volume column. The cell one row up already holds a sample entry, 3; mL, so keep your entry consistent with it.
14; mL
